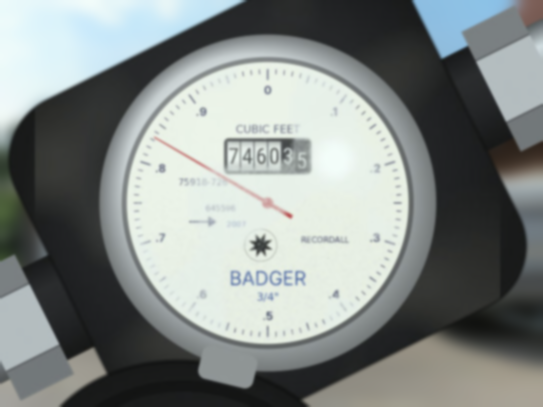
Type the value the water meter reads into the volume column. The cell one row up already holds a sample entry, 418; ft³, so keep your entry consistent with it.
746034.83; ft³
